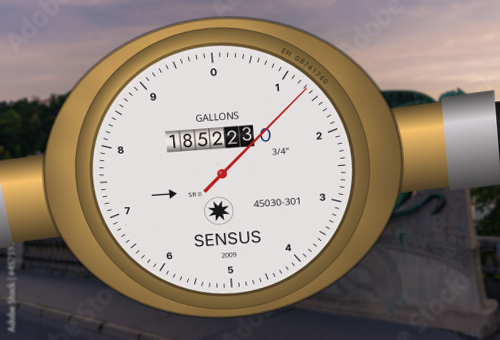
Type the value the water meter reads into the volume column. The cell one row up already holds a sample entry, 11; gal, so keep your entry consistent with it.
1852231.3; gal
